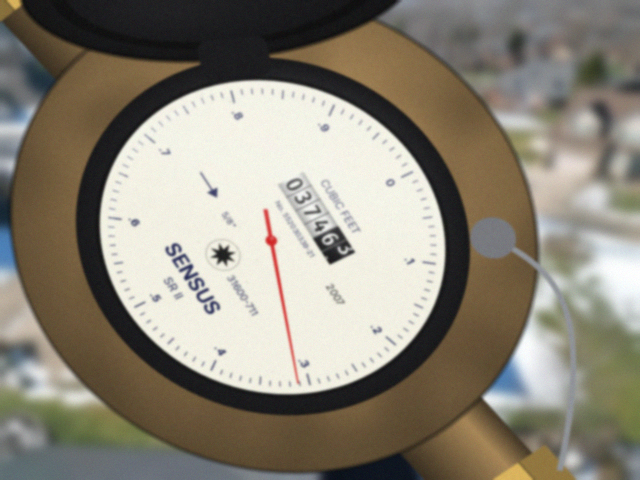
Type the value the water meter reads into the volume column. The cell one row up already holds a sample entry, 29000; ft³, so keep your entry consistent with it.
37463.31; ft³
